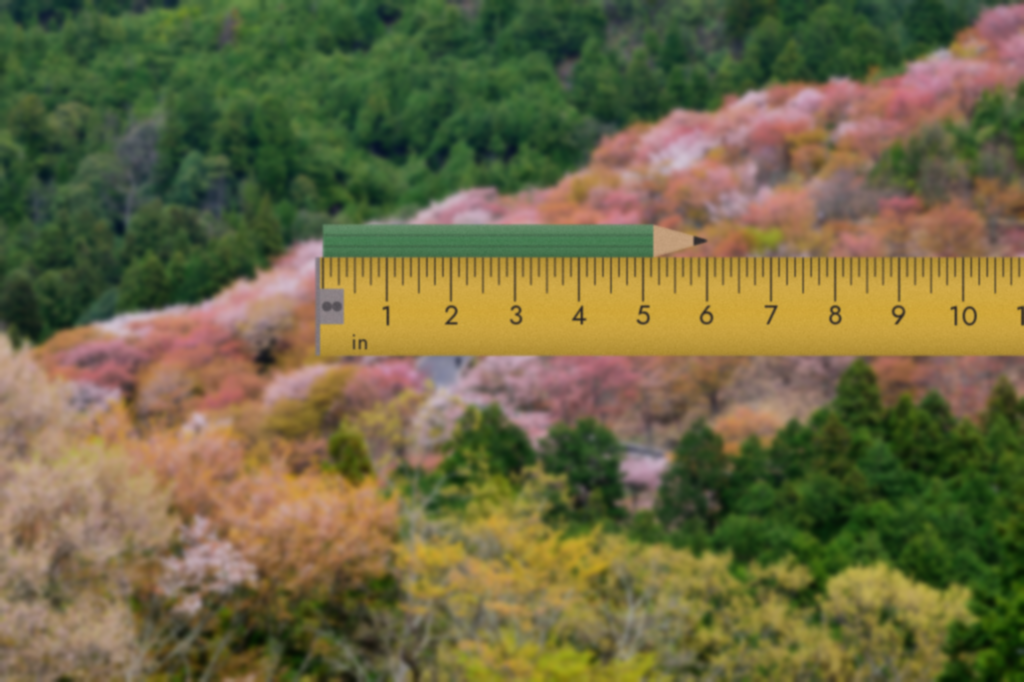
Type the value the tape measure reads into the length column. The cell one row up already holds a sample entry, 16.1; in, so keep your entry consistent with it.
6; in
